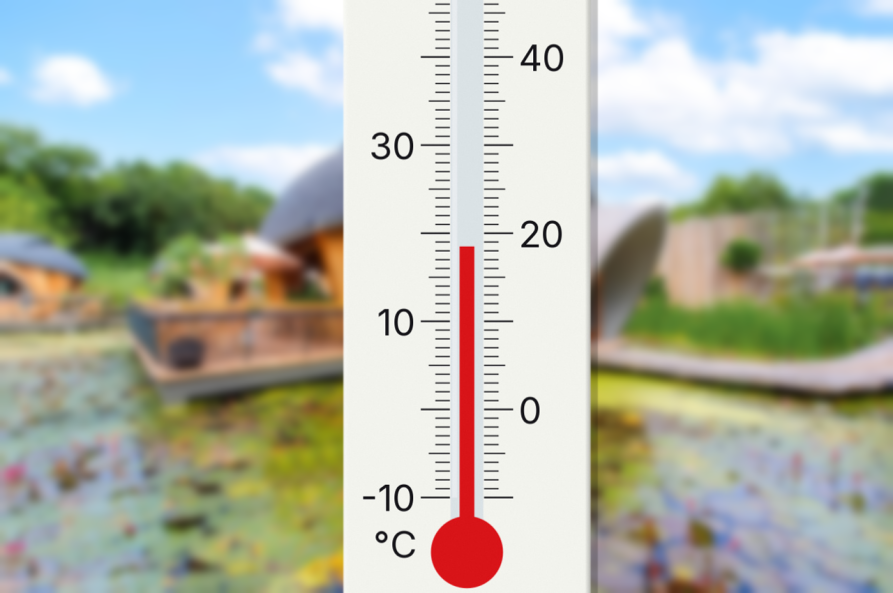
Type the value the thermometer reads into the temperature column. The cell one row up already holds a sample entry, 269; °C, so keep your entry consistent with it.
18.5; °C
